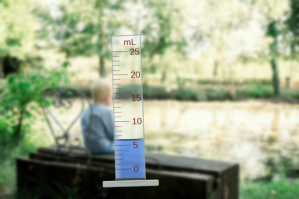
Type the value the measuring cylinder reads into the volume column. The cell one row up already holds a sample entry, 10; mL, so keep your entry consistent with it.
6; mL
